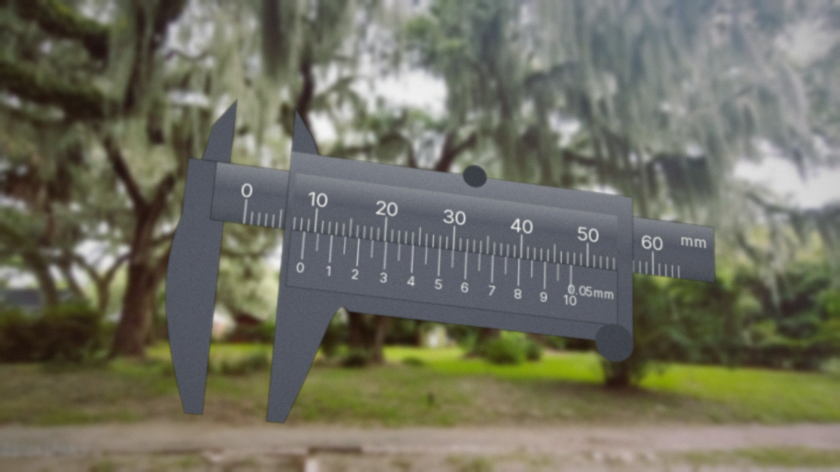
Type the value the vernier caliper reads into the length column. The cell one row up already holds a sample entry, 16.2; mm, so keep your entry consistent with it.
8.5; mm
